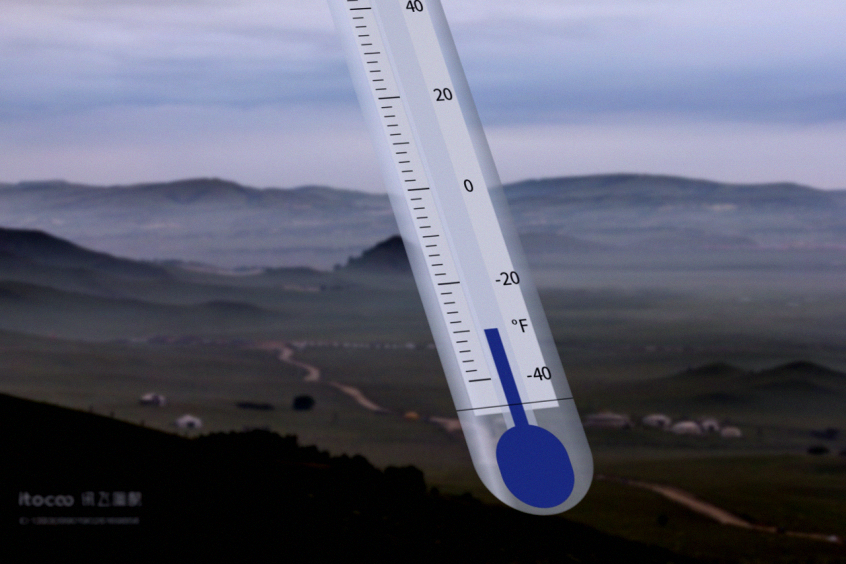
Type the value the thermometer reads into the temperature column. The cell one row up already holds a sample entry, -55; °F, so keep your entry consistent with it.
-30; °F
